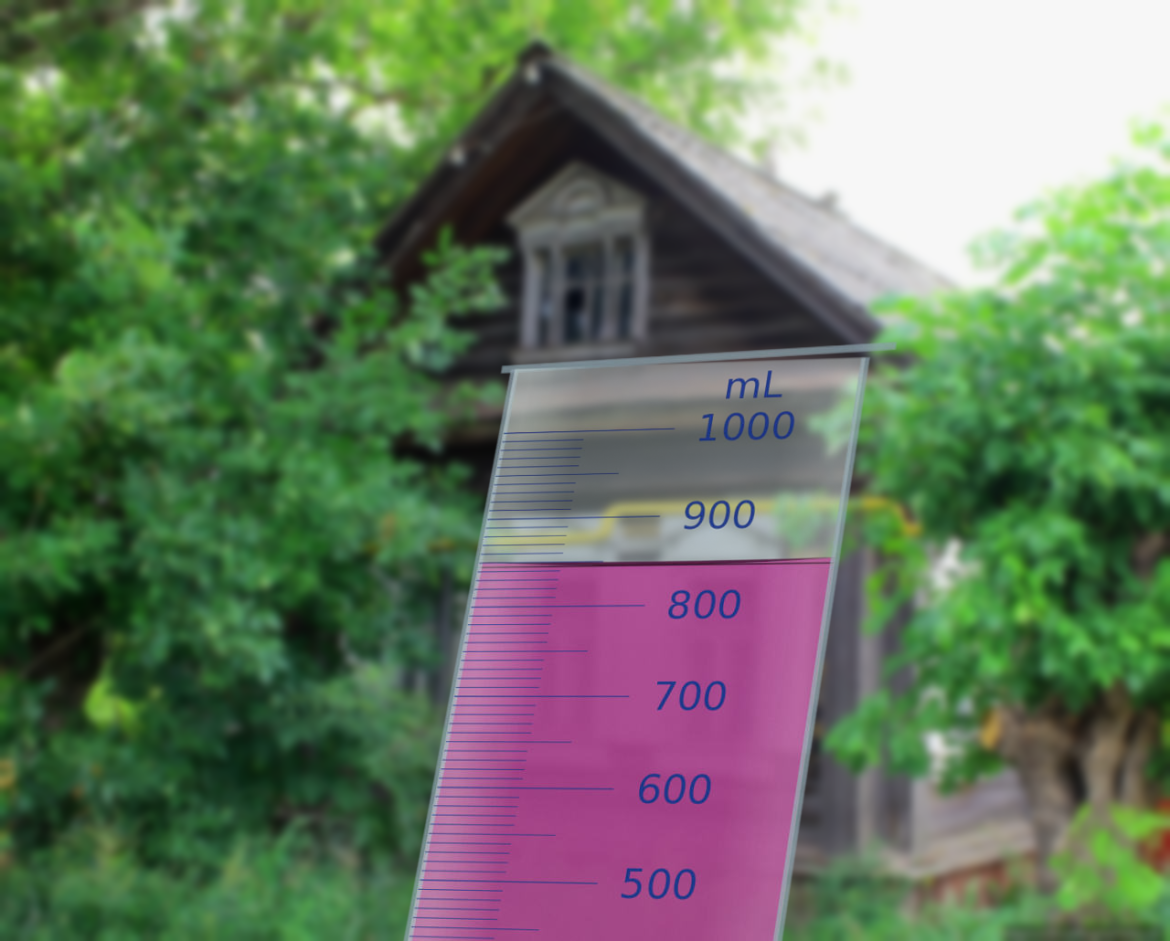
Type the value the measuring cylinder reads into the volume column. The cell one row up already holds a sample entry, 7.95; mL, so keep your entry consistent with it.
845; mL
